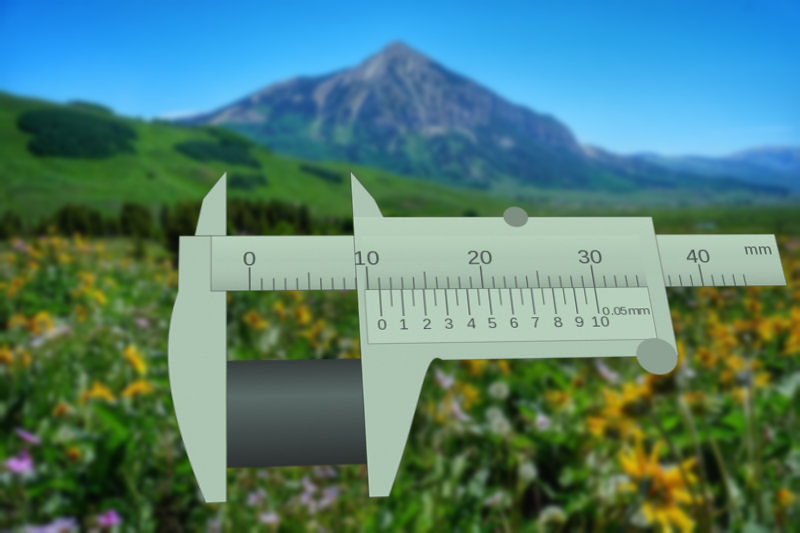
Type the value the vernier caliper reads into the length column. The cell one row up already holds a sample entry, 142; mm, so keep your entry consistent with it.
11.0; mm
